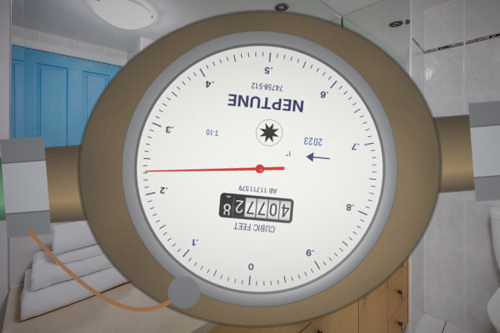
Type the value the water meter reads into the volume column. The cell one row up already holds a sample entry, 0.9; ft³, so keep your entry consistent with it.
407728.23; ft³
